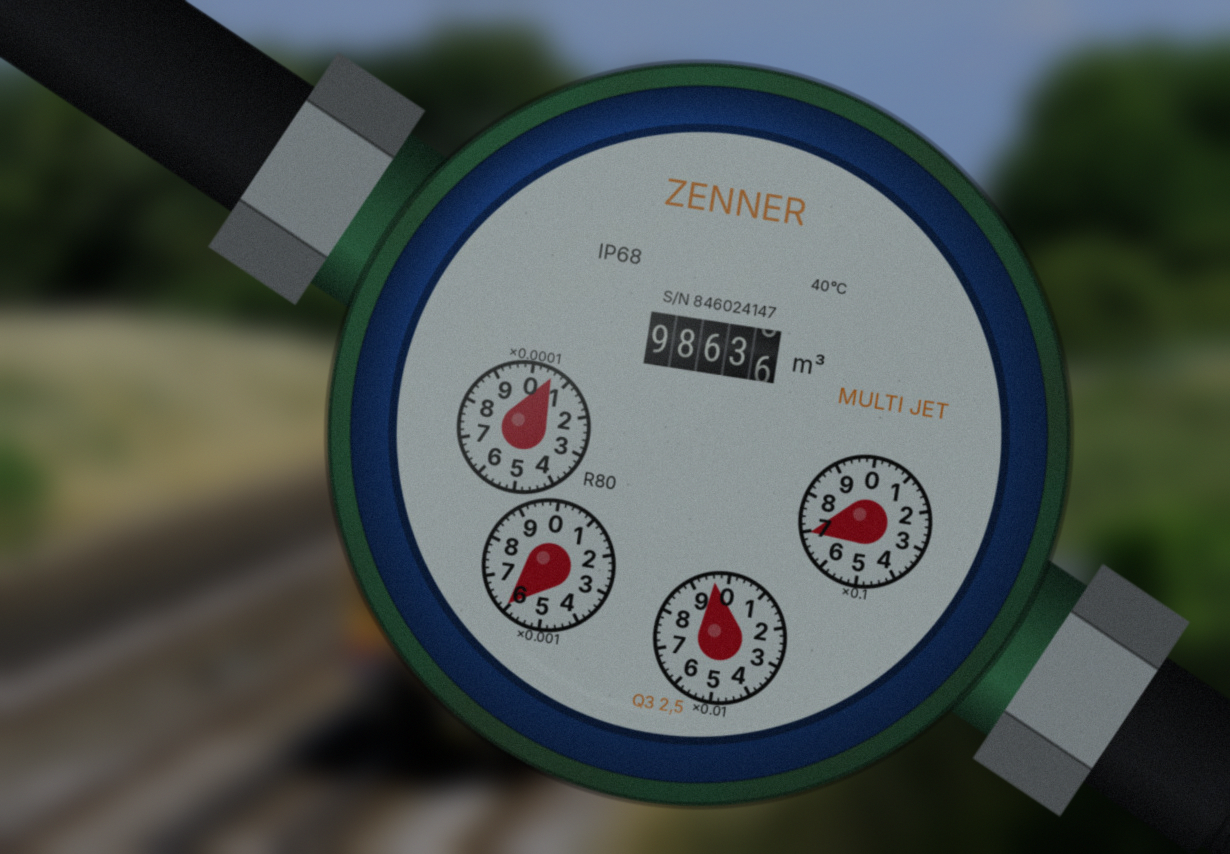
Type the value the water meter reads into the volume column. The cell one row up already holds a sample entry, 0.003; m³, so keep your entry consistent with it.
98635.6960; m³
